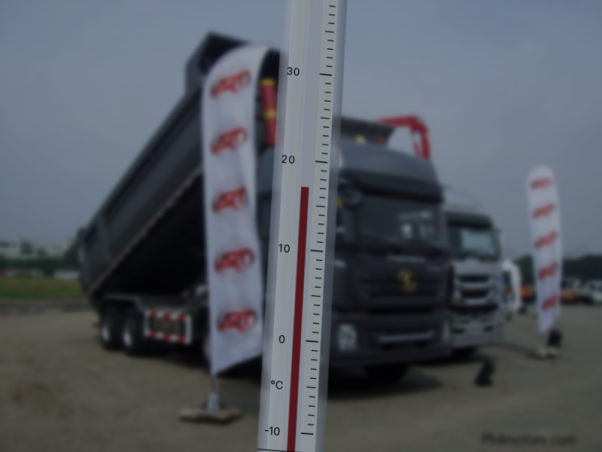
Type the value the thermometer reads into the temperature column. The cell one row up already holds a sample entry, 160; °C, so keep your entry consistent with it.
17; °C
